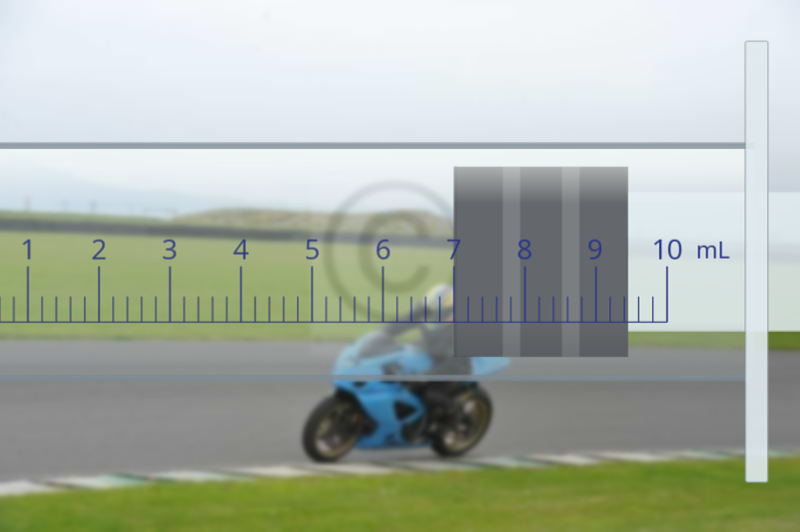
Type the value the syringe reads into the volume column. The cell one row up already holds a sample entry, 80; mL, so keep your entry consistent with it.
7; mL
